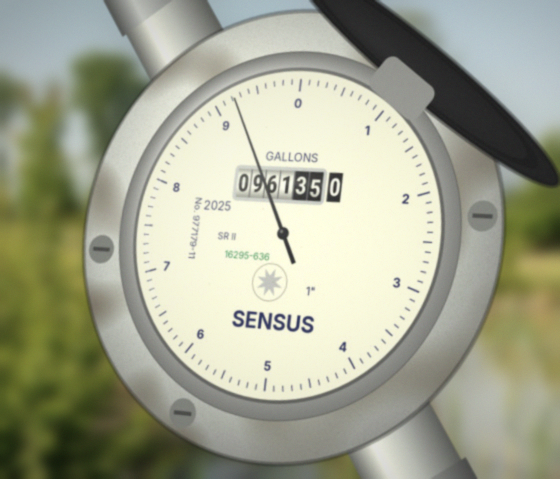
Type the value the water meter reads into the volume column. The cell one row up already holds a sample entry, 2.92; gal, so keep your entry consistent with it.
961349.2; gal
